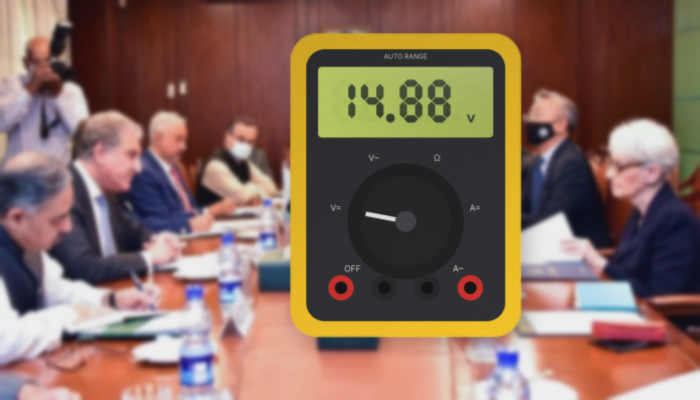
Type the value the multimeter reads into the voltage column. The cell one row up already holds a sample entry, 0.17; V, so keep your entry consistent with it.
14.88; V
